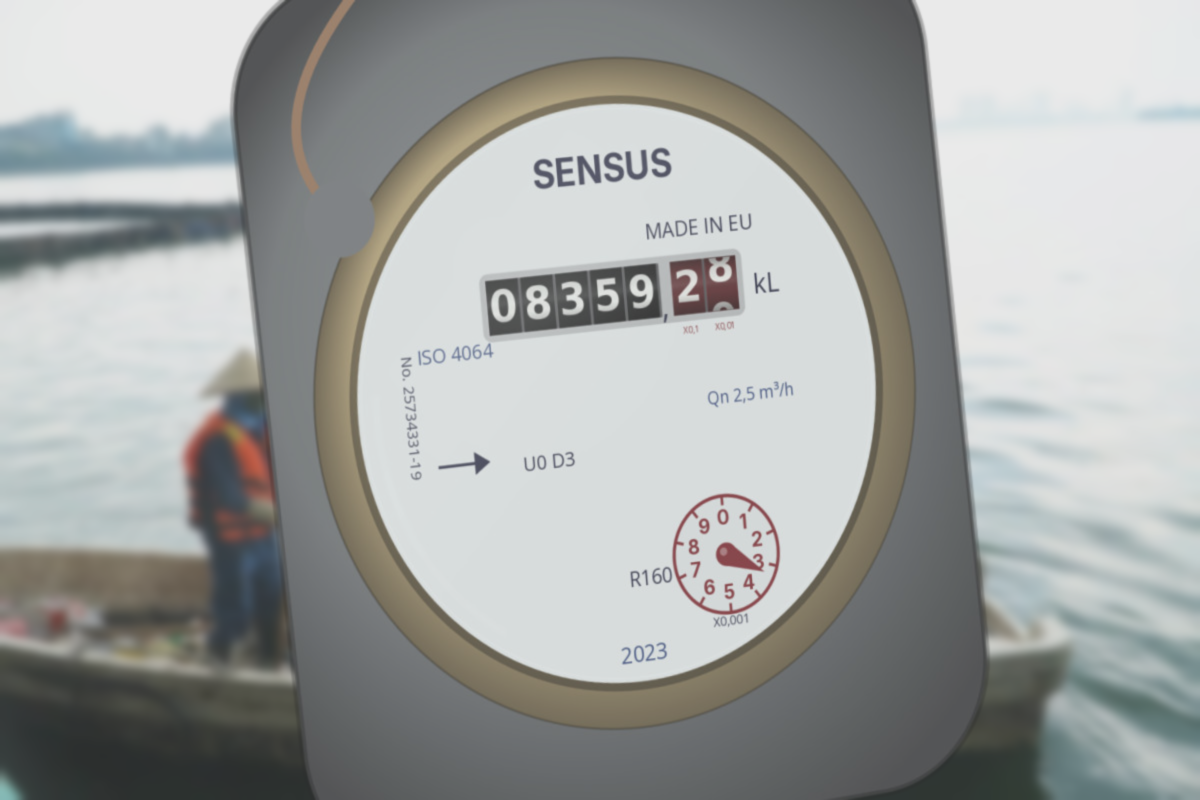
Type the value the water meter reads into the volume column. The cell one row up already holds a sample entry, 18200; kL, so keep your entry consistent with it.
8359.283; kL
